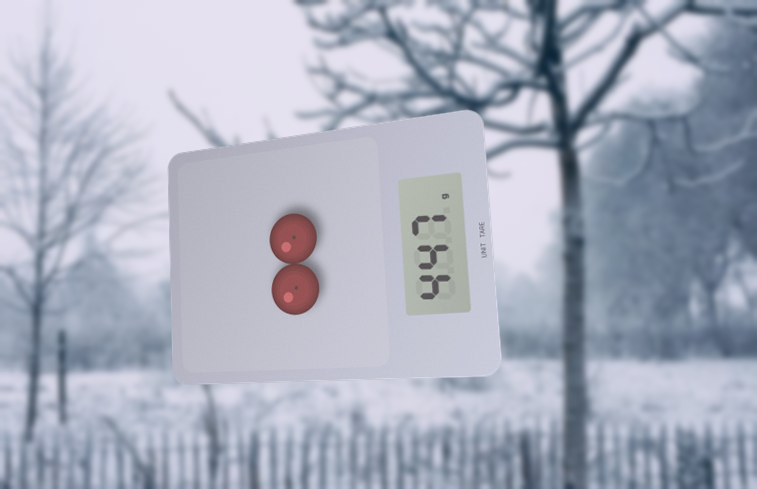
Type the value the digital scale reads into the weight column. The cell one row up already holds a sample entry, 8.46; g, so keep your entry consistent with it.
447; g
